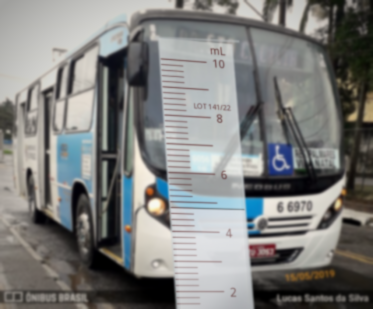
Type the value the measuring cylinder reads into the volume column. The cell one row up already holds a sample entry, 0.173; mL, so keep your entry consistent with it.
4.8; mL
